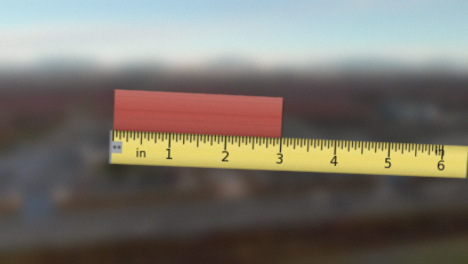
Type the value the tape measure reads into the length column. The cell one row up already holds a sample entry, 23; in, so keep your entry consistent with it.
3; in
